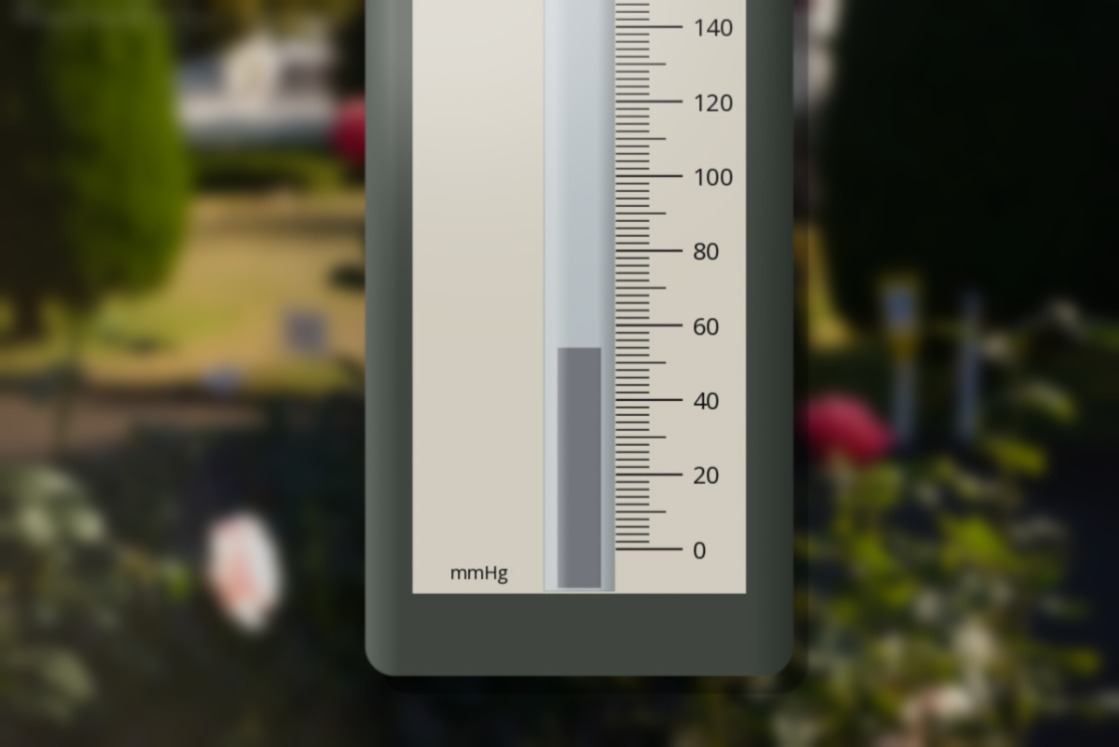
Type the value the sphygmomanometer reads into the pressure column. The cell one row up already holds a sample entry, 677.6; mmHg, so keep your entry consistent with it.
54; mmHg
